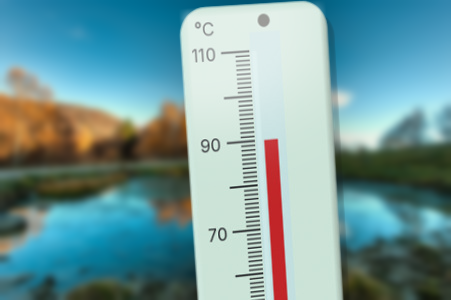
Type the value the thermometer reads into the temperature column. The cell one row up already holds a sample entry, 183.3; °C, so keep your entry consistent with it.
90; °C
